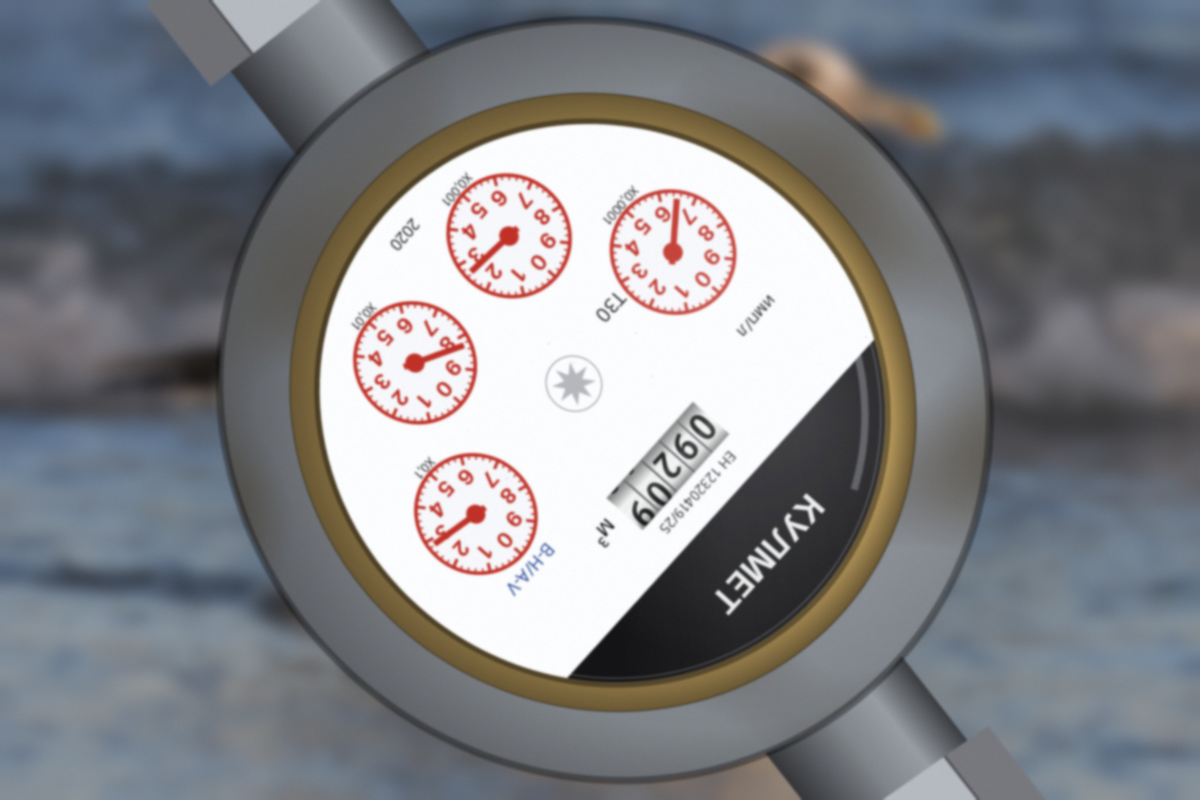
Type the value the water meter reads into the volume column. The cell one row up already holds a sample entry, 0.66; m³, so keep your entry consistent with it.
9209.2826; m³
